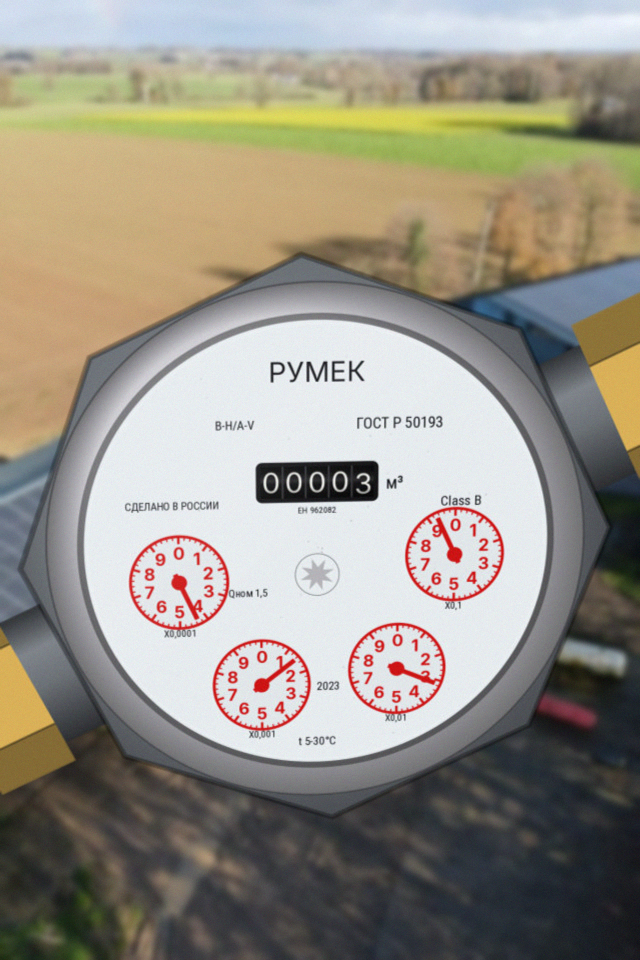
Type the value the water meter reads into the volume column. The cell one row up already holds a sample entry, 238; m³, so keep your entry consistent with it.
2.9314; m³
